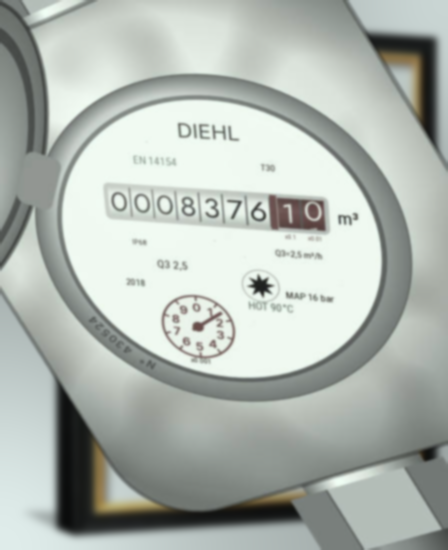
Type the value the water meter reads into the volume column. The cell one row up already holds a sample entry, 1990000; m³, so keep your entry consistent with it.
8376.101; m³
